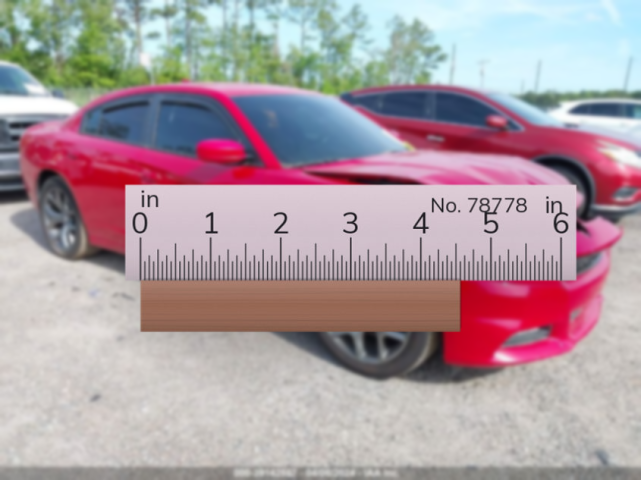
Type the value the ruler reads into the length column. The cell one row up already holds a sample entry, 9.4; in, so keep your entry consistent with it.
4.5625; in
